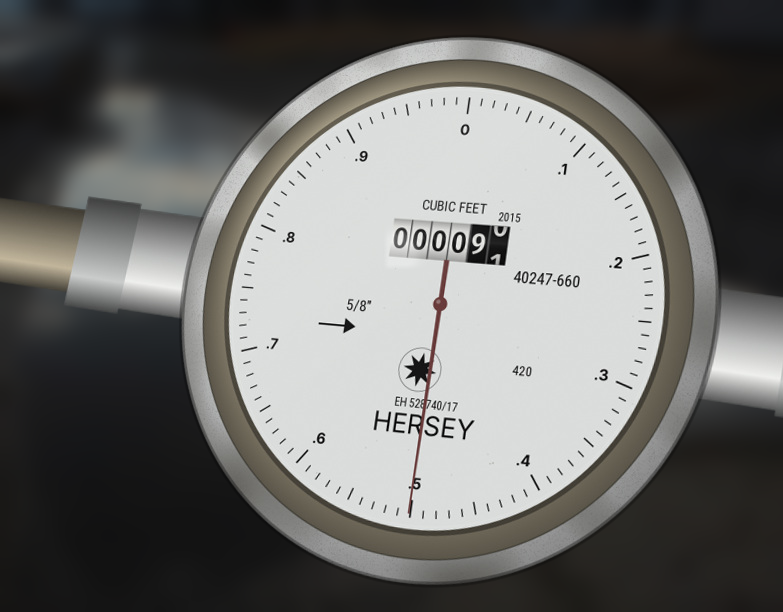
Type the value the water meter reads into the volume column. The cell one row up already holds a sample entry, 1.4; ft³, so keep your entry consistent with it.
90.50; ft³
